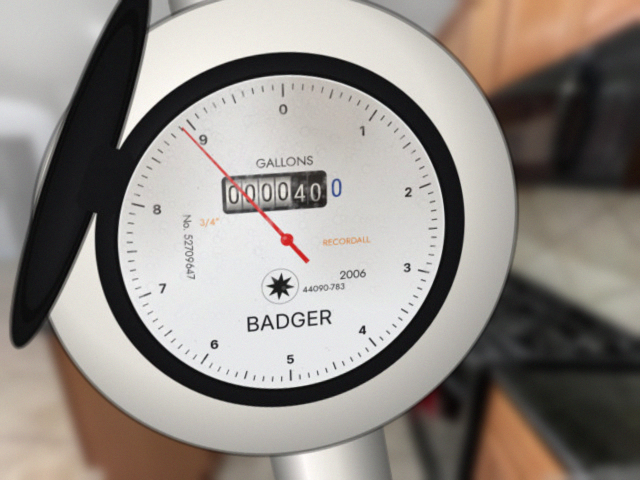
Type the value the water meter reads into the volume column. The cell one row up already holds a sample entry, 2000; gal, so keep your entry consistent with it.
398.9; gal
